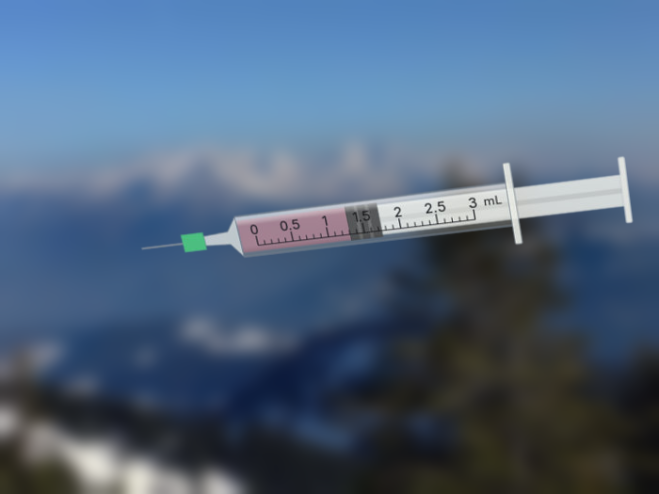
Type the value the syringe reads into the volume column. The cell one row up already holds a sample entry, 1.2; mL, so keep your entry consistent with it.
1.3; mL
